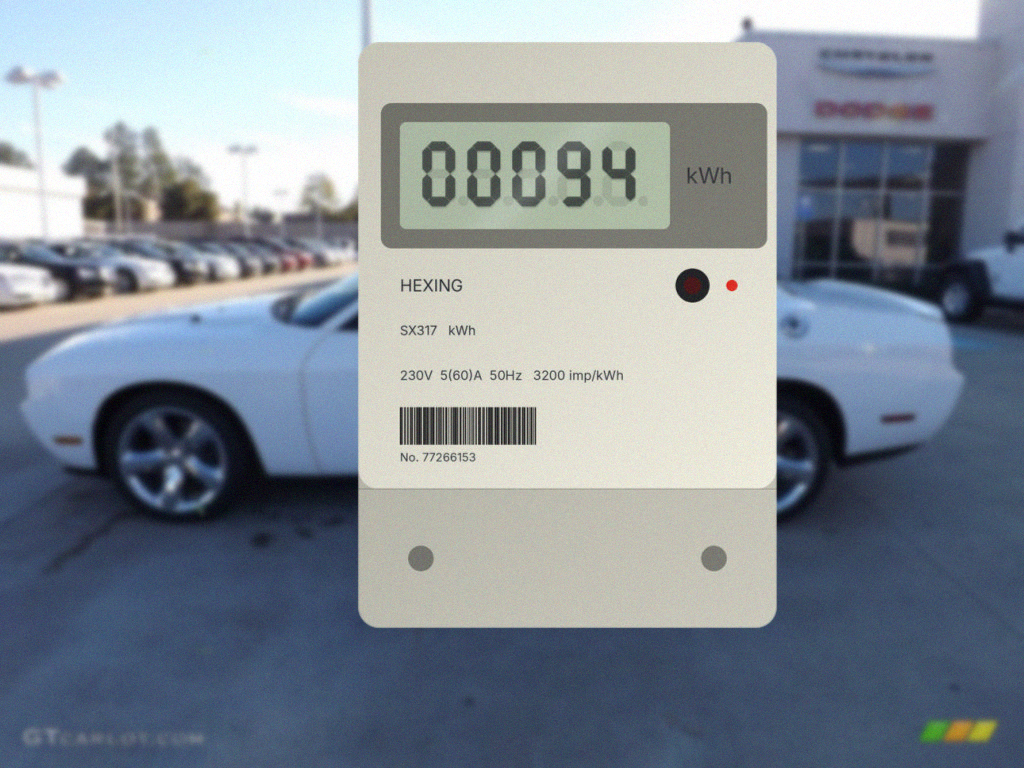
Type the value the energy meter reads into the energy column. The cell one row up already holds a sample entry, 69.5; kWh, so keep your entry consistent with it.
94; kWh
